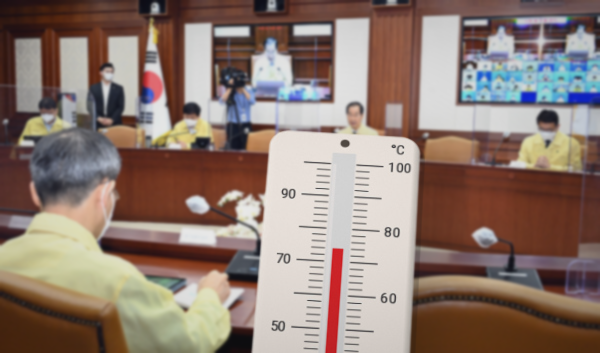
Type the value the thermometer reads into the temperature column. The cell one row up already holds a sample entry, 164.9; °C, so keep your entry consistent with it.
74; °C
